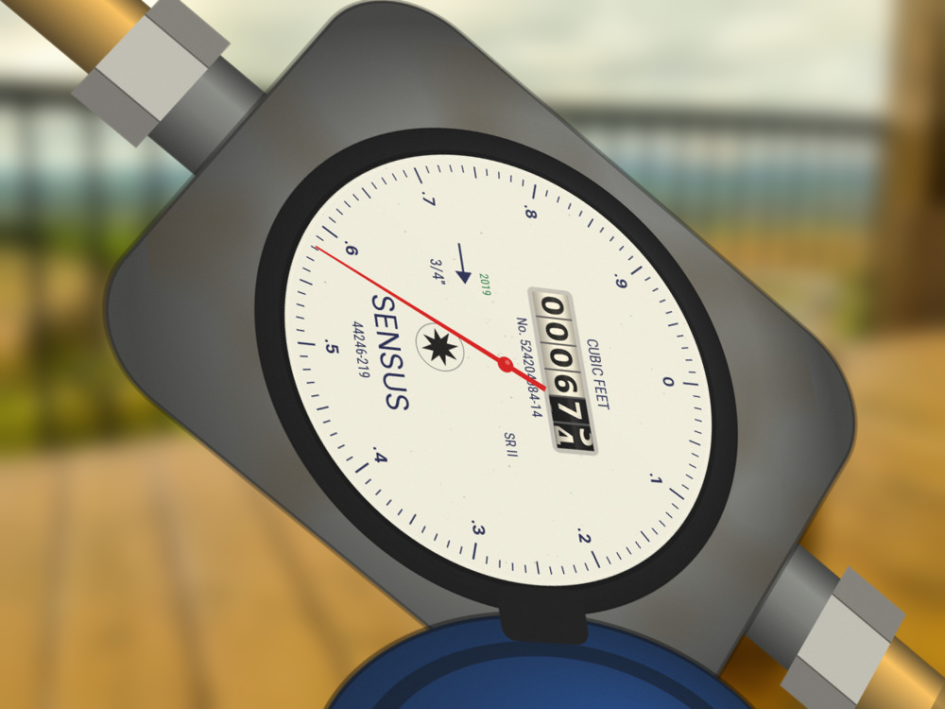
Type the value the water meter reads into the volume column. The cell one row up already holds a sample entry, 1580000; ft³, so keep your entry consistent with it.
673.58; ft³
